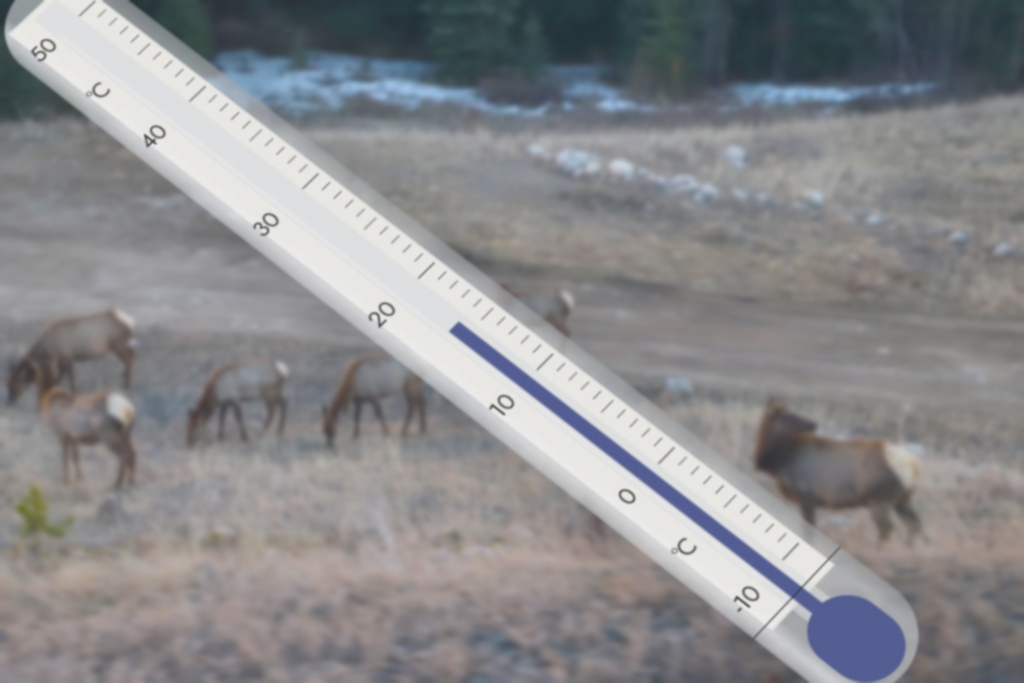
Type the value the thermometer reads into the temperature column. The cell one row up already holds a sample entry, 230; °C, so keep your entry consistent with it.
16; °C
